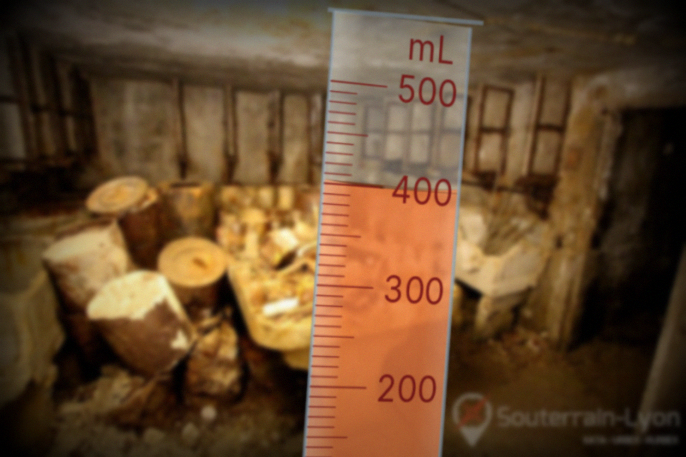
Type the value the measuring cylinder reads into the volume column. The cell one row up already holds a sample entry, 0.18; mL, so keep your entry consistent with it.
400; mL
